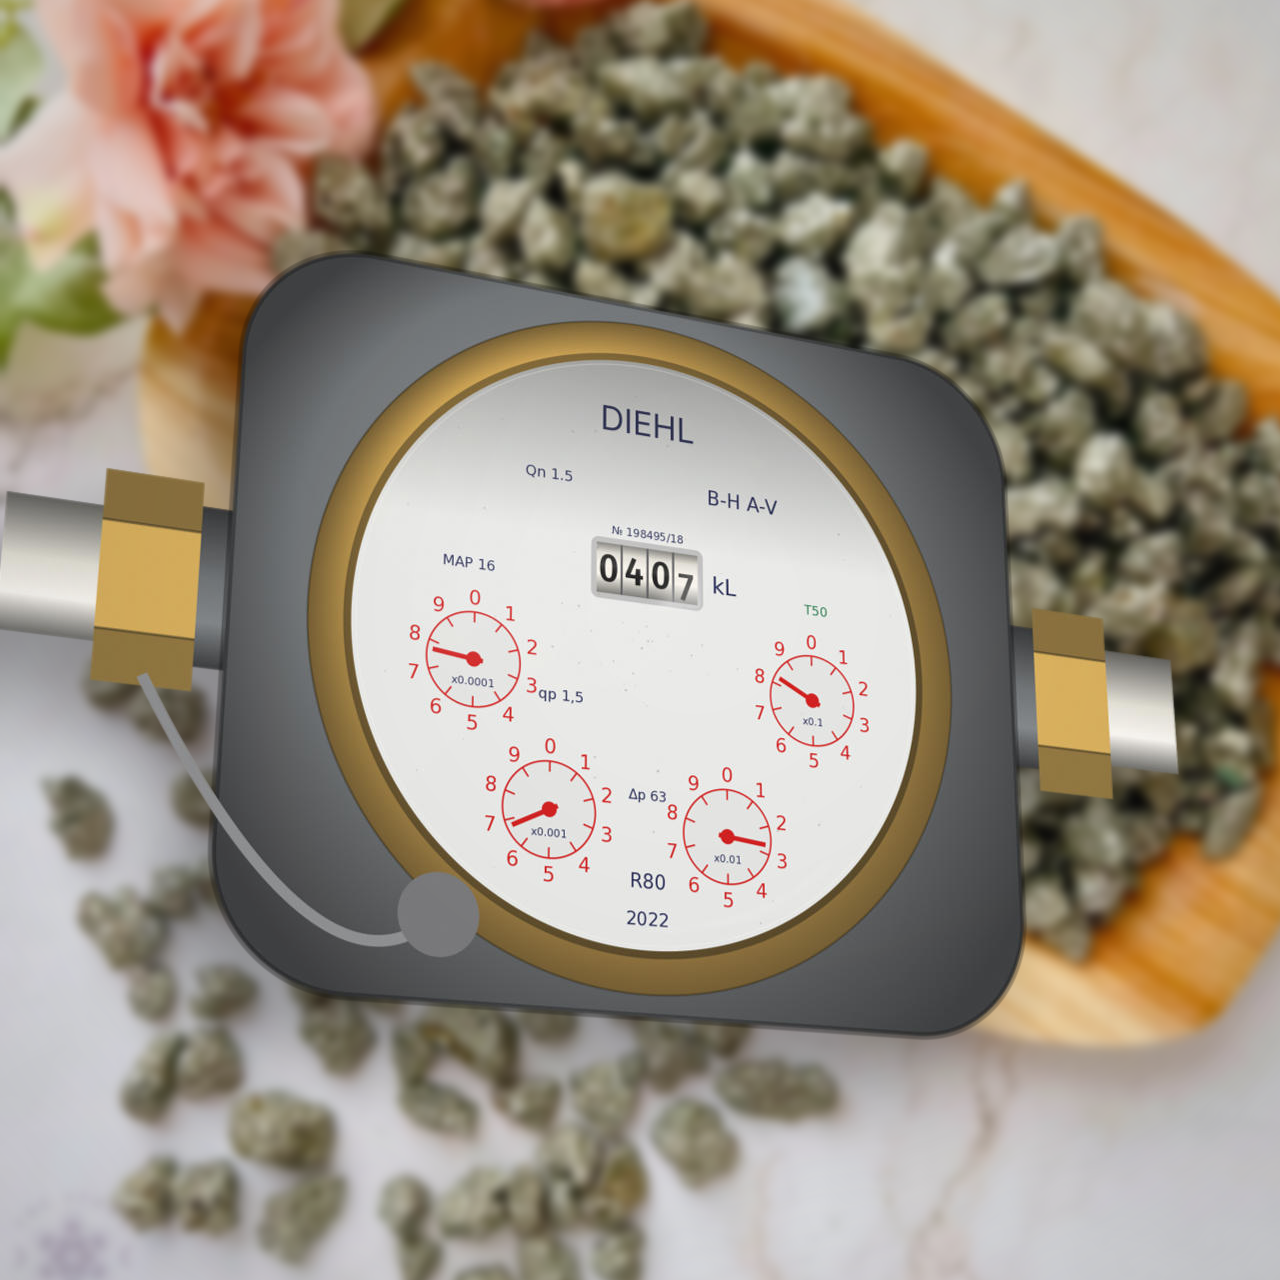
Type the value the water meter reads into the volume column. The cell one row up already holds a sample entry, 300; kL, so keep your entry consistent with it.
406.8267; kL
